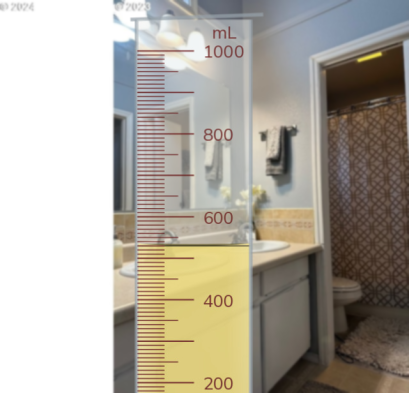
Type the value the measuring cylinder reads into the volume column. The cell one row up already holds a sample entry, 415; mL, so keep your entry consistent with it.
530; mL
